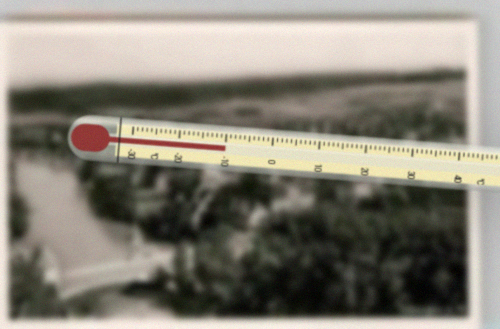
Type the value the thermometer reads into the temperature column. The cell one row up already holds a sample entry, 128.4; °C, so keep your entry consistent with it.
-10; °C
